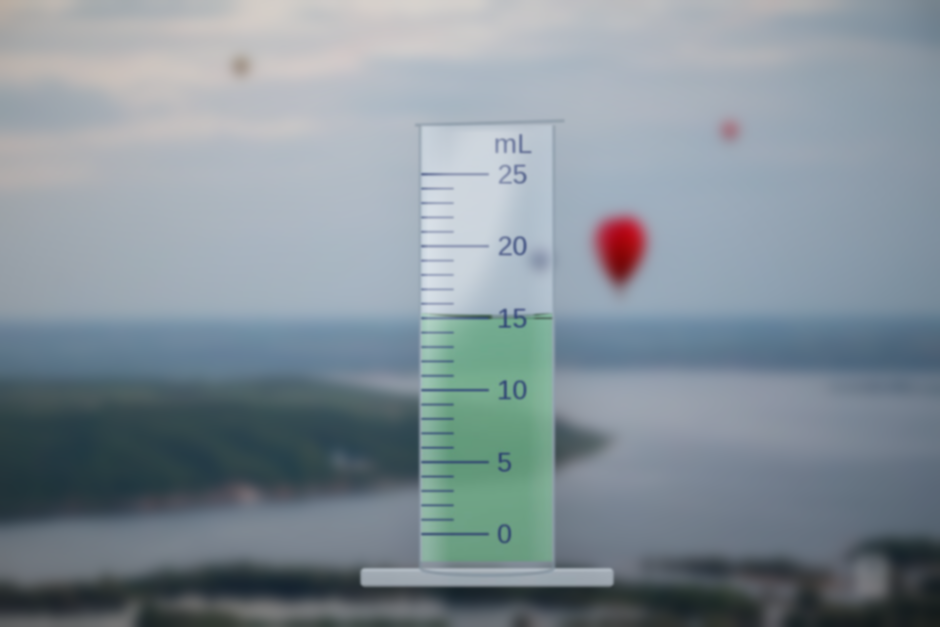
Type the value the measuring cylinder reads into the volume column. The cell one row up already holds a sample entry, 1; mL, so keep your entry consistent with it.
15; mL
